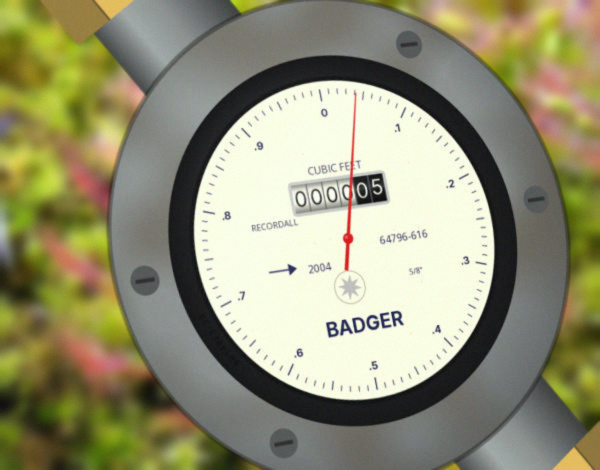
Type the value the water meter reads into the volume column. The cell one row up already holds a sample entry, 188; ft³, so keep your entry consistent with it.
5.04; ft³
